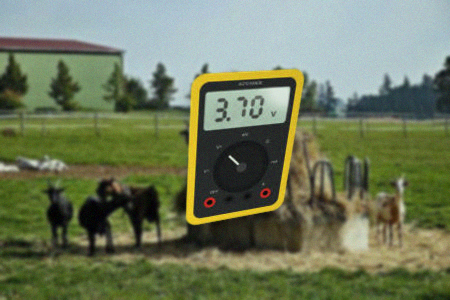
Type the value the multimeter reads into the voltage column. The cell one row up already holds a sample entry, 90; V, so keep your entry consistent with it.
3.70; V
